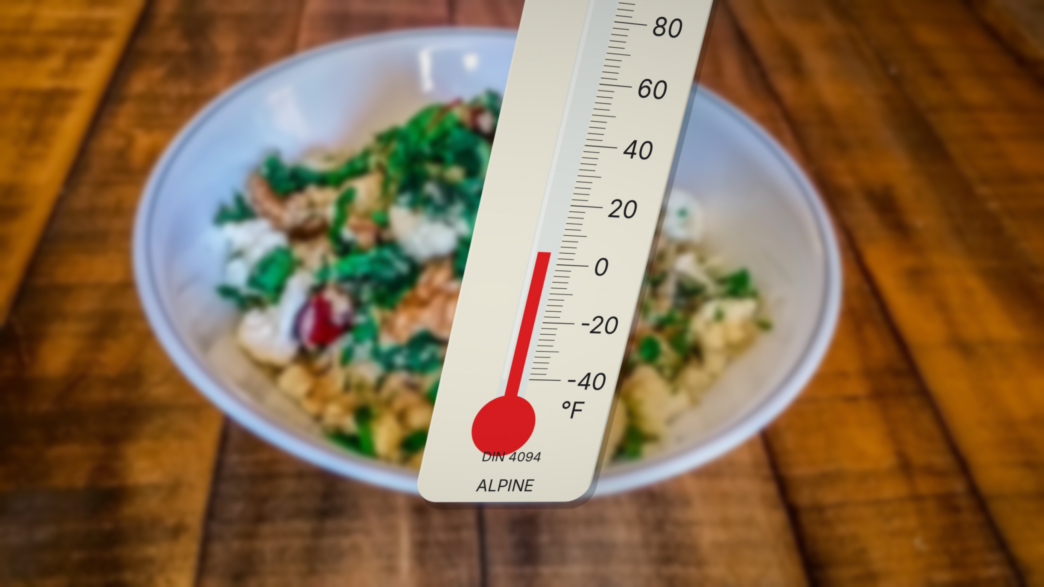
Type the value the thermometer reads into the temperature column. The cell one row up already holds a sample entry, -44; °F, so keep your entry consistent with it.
4; °F
